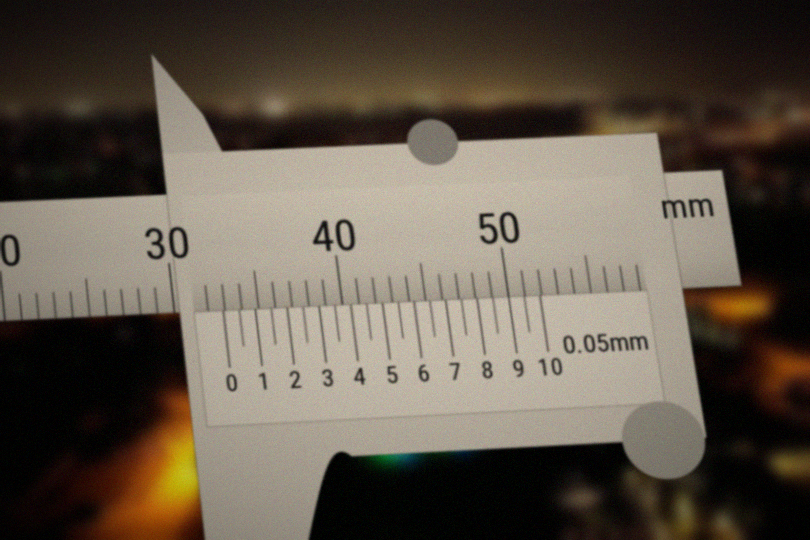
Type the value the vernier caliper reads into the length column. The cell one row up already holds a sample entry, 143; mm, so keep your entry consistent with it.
32.9; mm
